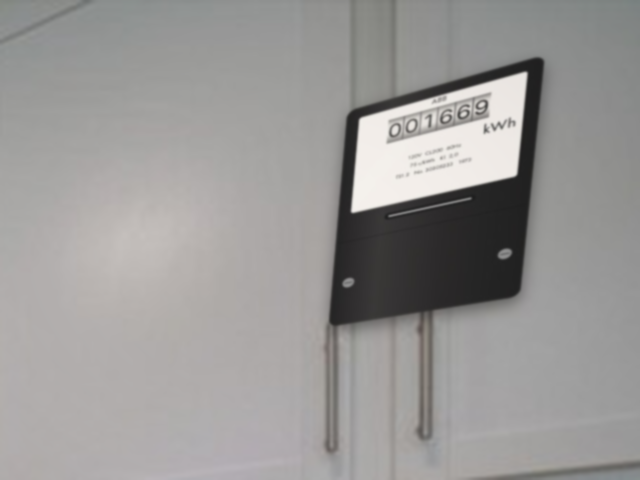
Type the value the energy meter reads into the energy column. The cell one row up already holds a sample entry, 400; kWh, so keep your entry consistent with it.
1669; kWh
